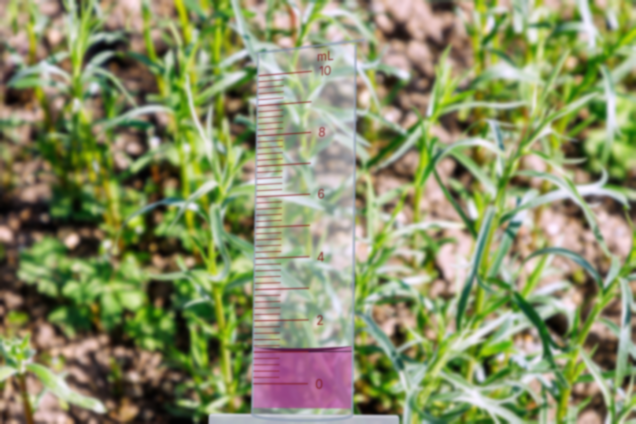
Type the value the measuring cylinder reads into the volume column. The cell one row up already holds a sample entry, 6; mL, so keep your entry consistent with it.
1; mL
